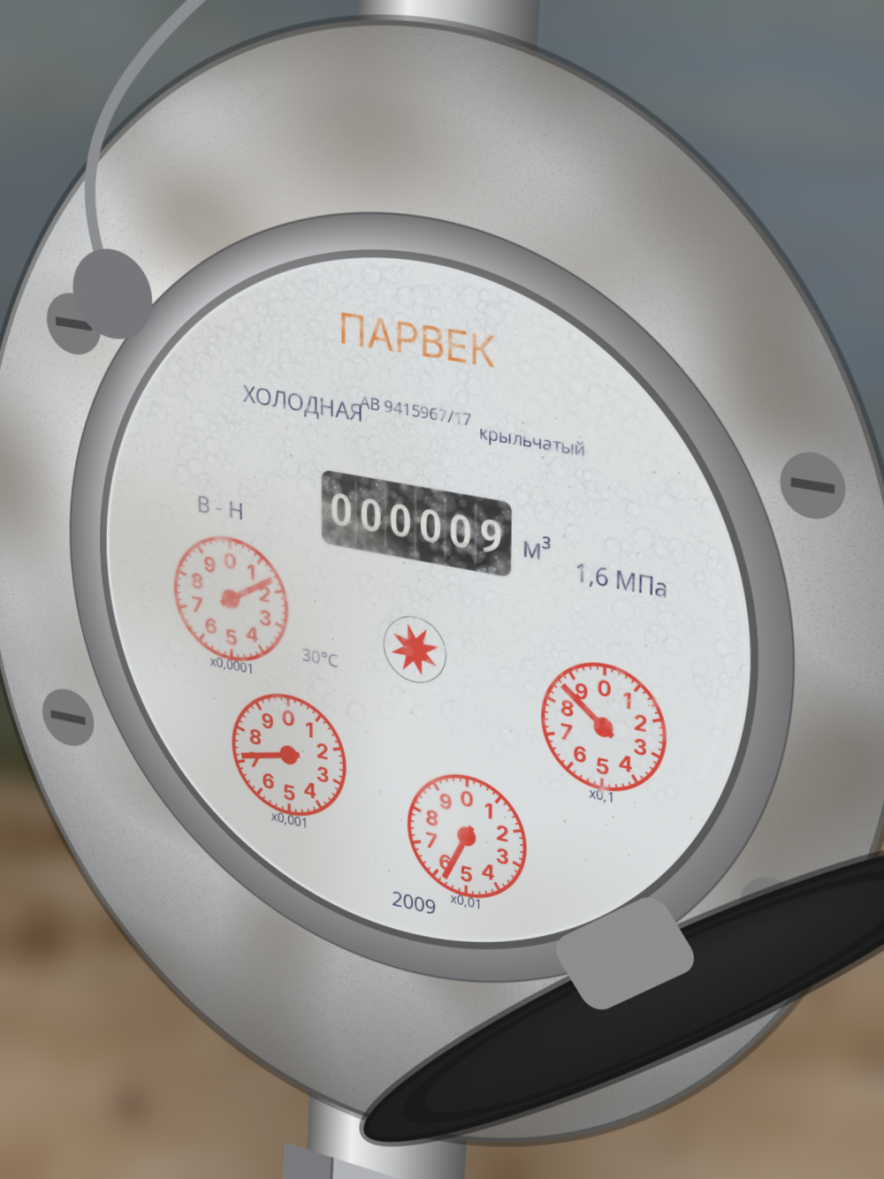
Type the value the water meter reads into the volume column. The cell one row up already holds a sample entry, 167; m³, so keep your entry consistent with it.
9.8571; m³
